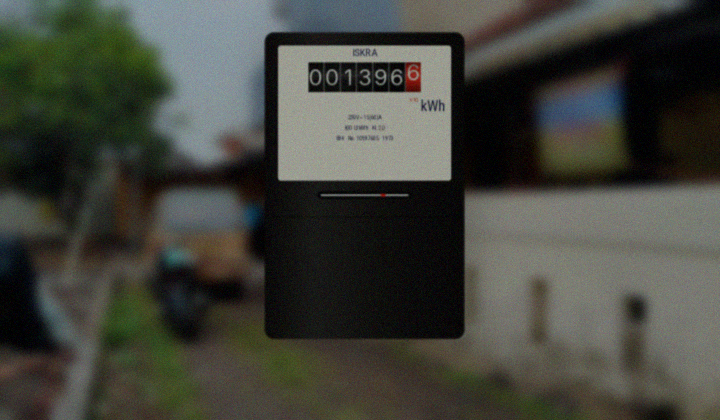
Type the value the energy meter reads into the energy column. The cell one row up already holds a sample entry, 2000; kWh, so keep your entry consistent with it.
1396.6; kWh
